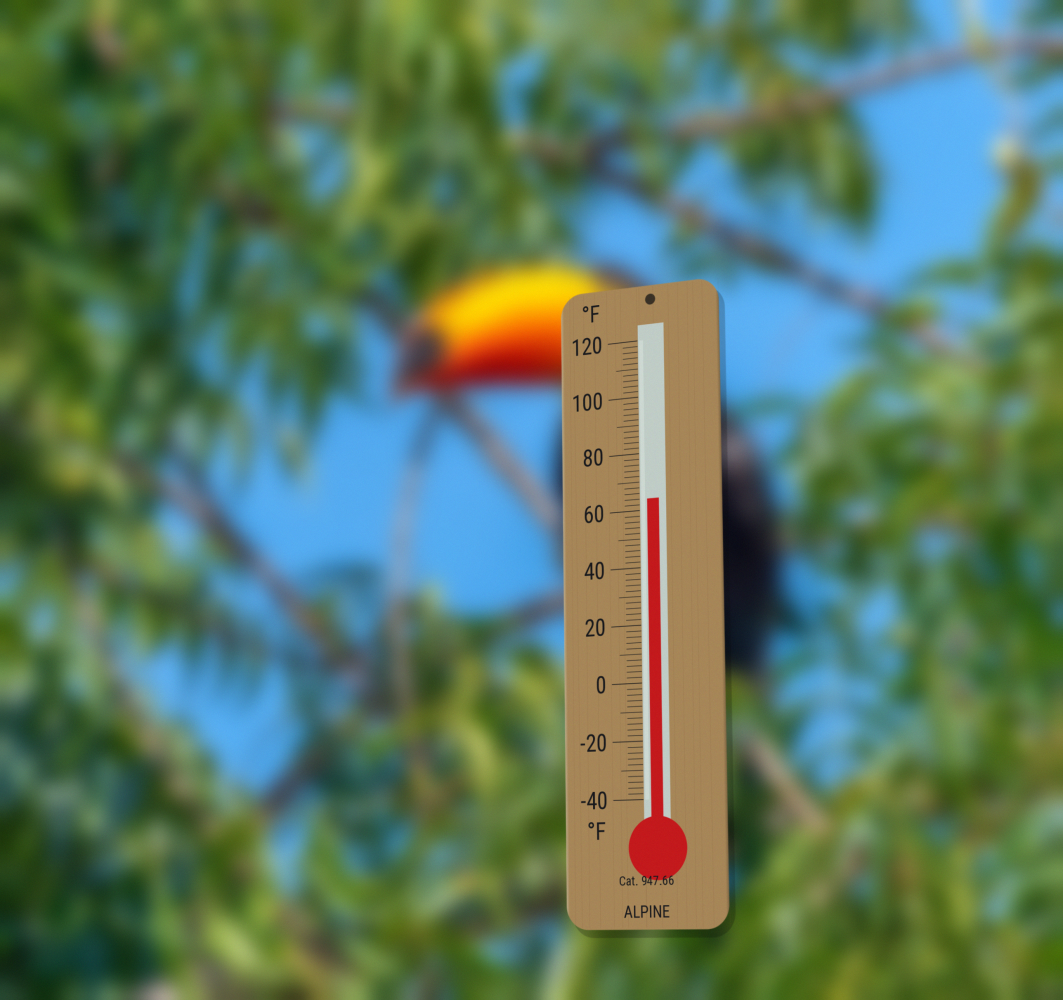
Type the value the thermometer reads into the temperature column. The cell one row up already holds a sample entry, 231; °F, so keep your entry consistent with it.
64; °F
